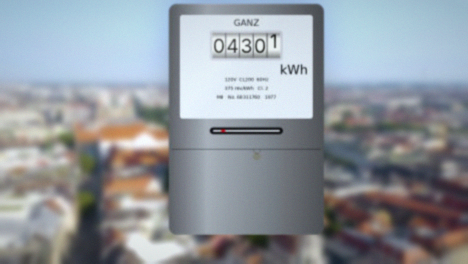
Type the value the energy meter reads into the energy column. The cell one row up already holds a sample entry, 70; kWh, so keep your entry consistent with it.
4301; kWh
